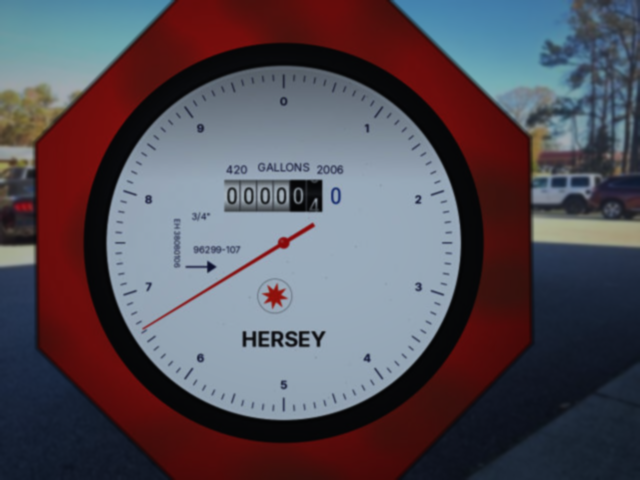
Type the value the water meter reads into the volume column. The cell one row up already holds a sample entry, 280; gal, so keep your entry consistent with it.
36.6; gal
